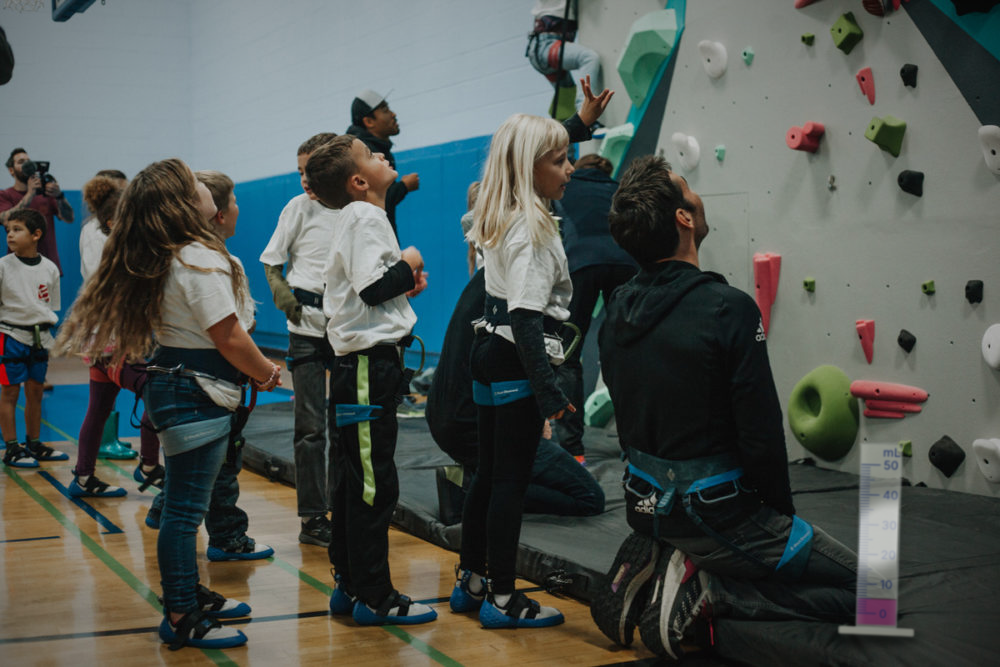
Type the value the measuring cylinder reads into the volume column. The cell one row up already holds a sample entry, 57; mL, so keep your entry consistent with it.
5; mL
